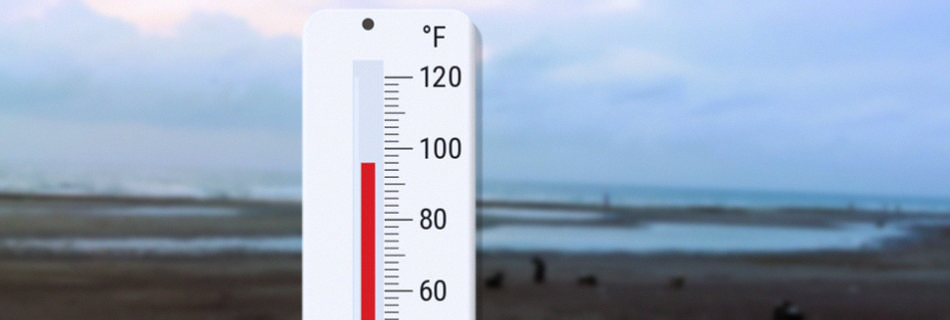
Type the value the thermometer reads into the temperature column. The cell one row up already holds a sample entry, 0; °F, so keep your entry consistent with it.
96; °F
